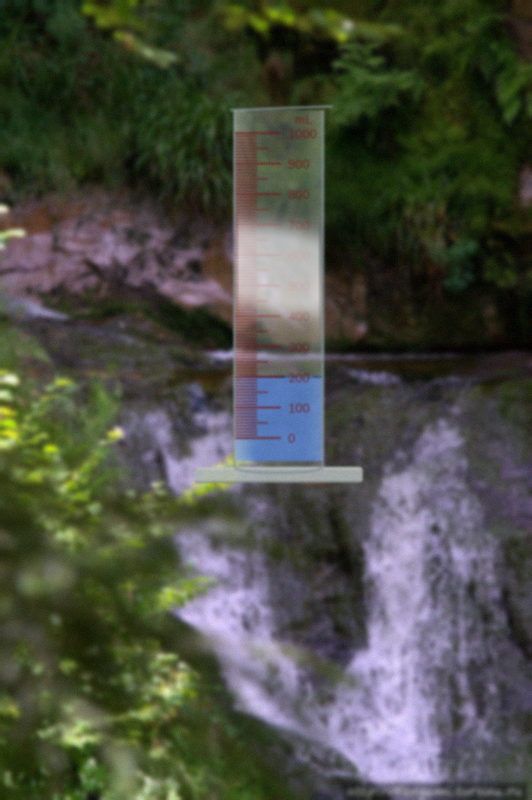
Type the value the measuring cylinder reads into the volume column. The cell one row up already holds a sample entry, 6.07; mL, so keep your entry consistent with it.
200; mL
